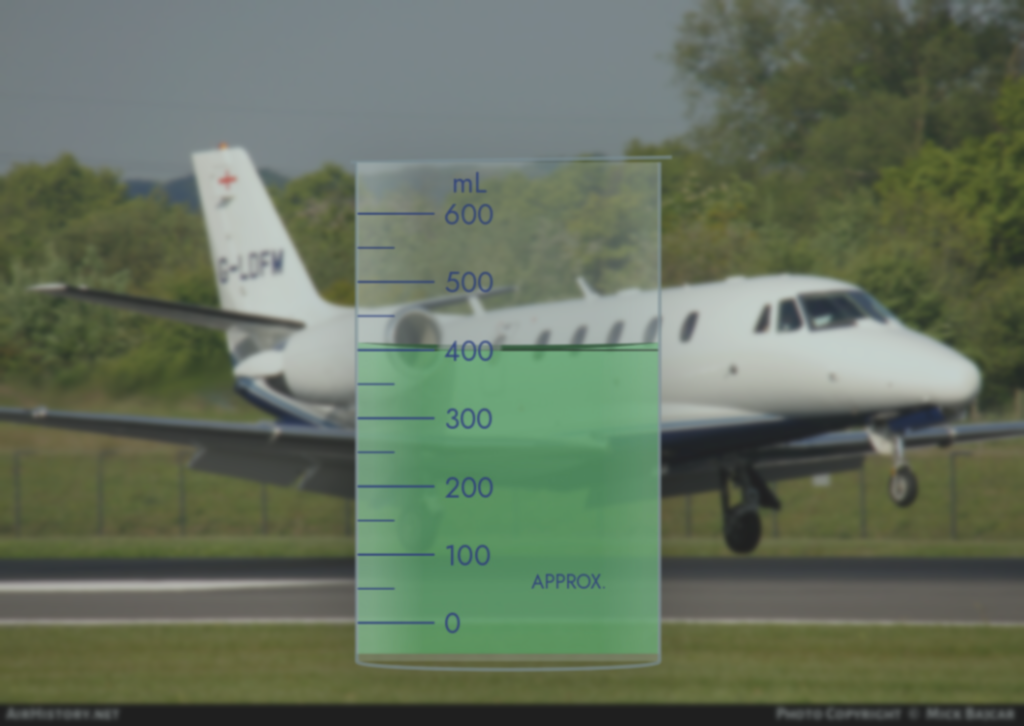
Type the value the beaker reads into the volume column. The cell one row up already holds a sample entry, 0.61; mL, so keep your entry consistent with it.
400; mL
